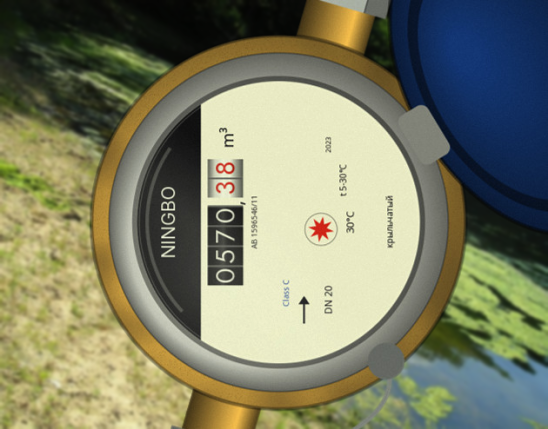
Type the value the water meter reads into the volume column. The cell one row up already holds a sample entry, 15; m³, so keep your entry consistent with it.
570.38; m³
